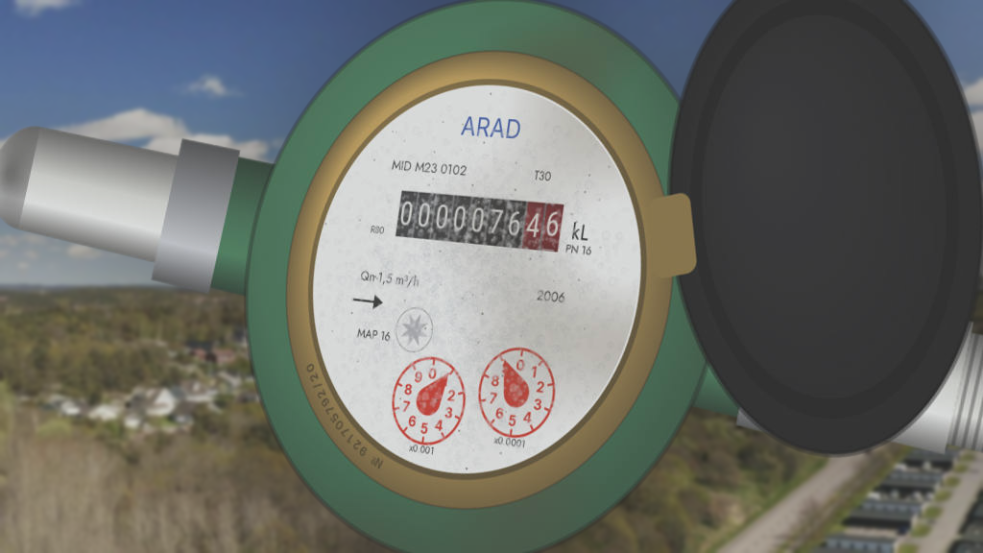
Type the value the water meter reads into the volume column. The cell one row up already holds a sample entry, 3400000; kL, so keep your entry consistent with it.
76.4609; kL
